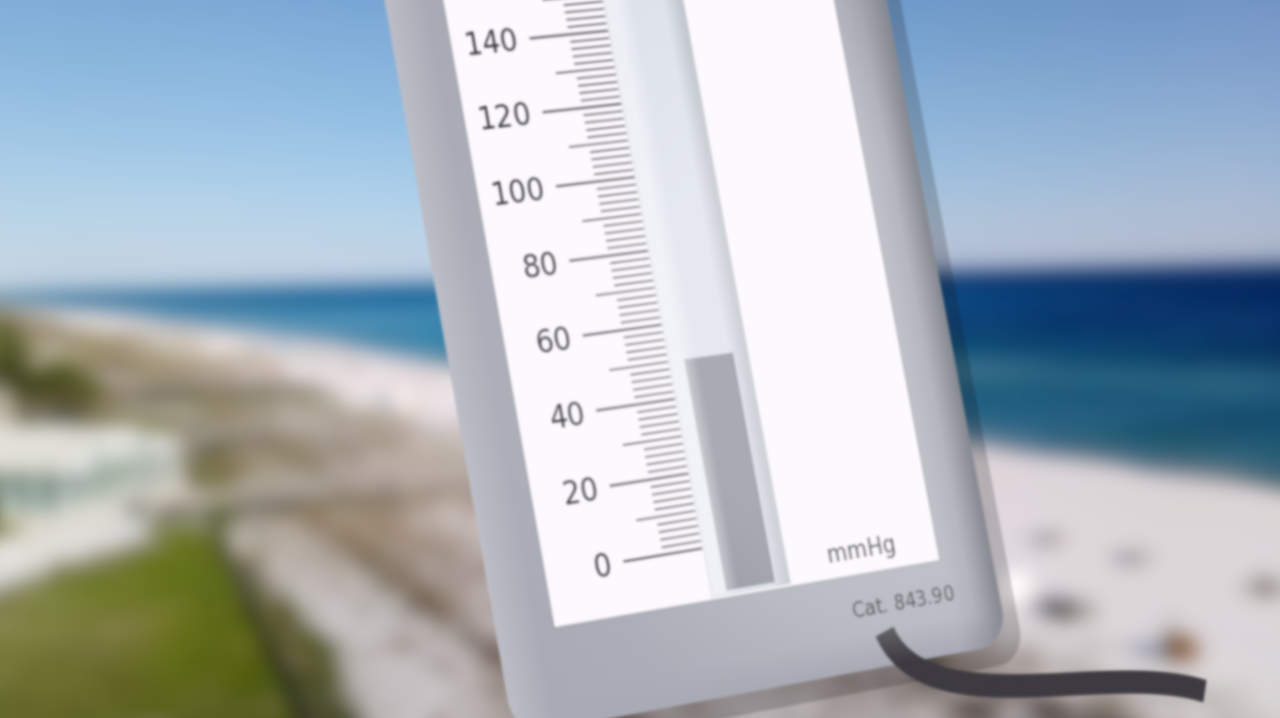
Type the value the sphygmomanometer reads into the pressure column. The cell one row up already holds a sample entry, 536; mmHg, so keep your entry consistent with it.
50; mmHg
